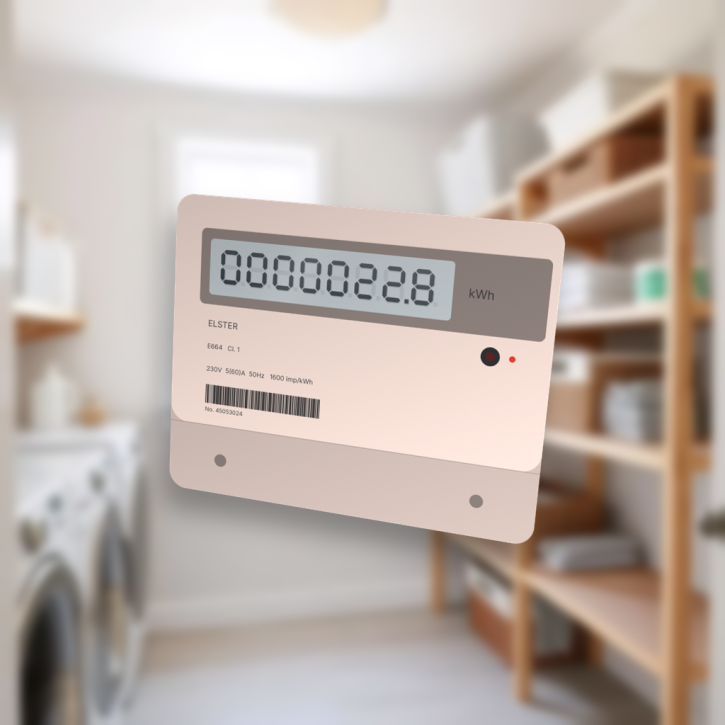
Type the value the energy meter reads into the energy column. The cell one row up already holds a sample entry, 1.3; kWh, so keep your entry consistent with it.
22.8; kWh
